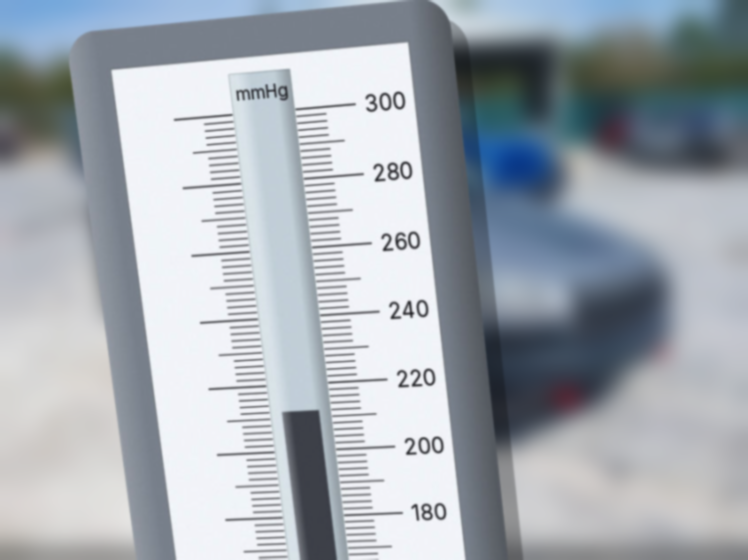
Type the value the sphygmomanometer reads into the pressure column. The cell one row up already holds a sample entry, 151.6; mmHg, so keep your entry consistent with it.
212; mmHg
